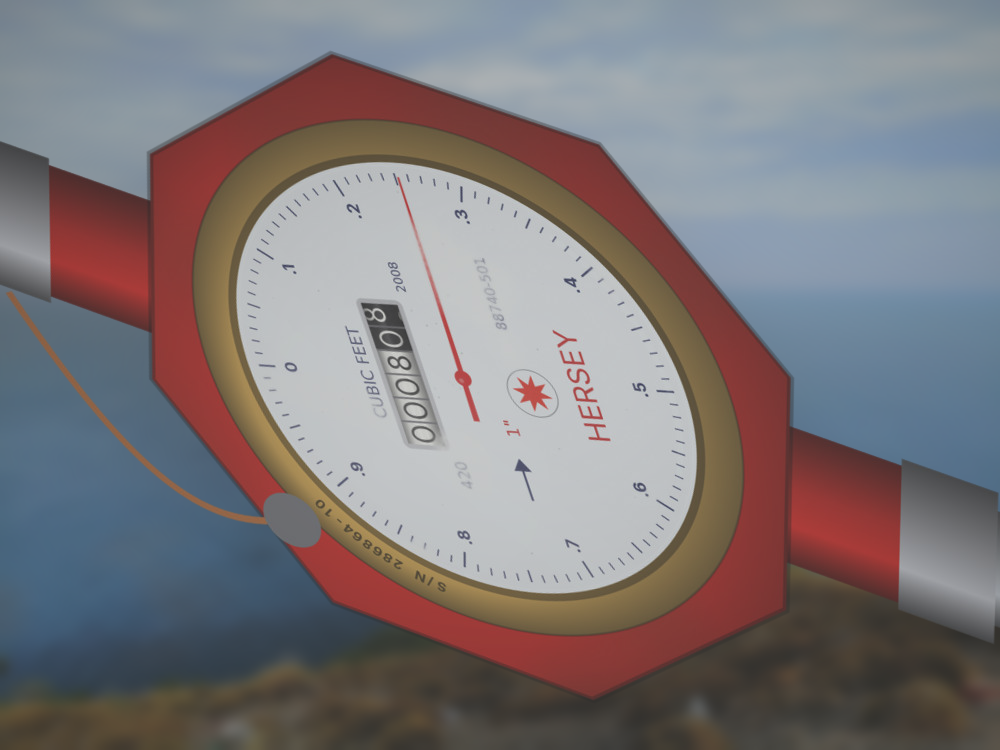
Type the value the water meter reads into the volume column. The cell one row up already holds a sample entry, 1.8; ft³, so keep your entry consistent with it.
808.25; ft³
